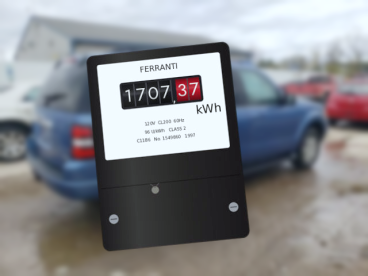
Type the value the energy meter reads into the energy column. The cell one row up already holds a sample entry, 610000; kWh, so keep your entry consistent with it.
1707.37; kWh
